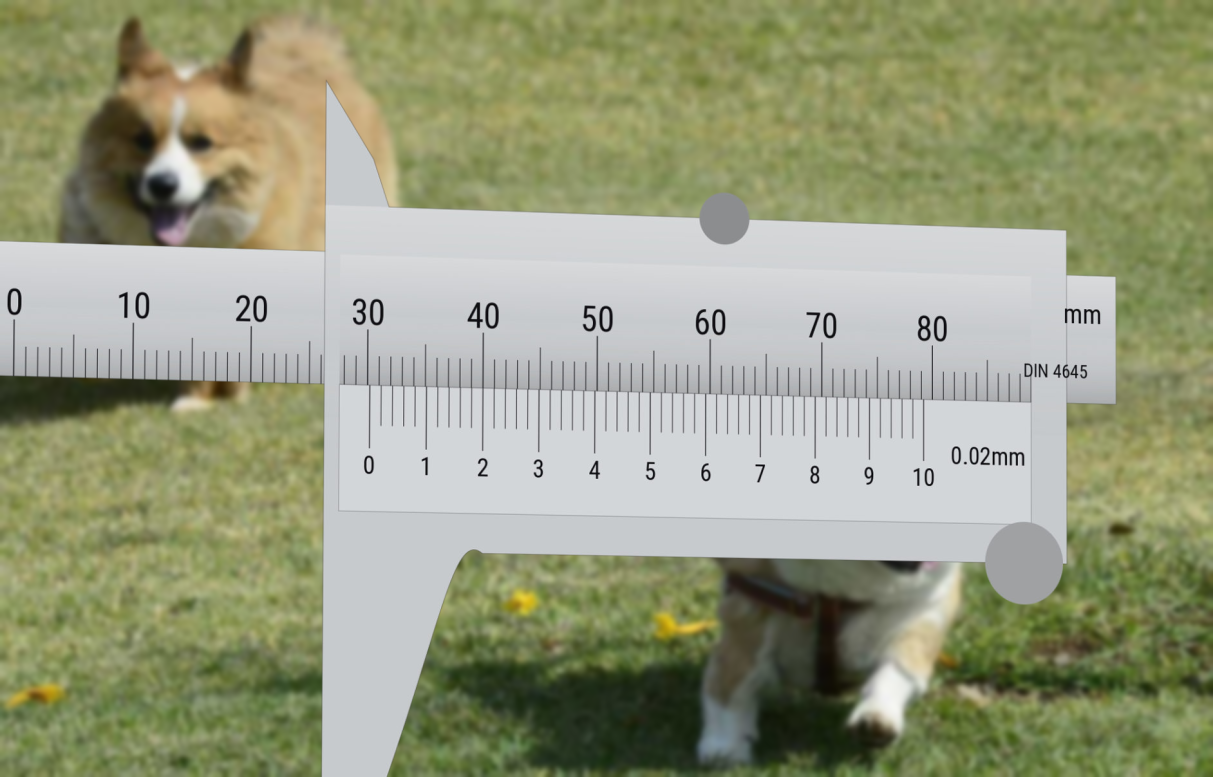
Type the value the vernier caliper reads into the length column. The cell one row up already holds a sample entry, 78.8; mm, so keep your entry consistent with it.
30.2; mm
